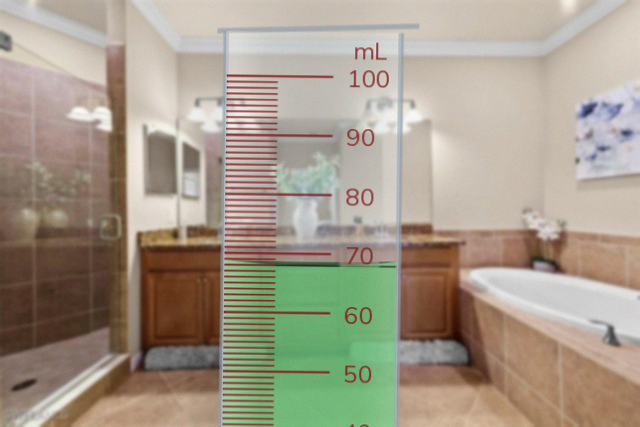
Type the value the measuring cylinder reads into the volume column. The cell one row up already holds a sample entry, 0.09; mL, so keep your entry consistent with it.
68; mL
